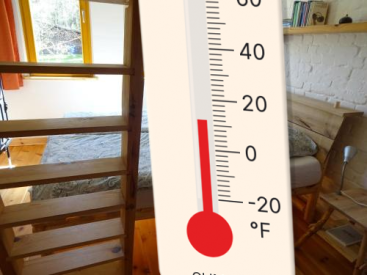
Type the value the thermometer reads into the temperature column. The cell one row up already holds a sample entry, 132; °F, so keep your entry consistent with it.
12; °F
